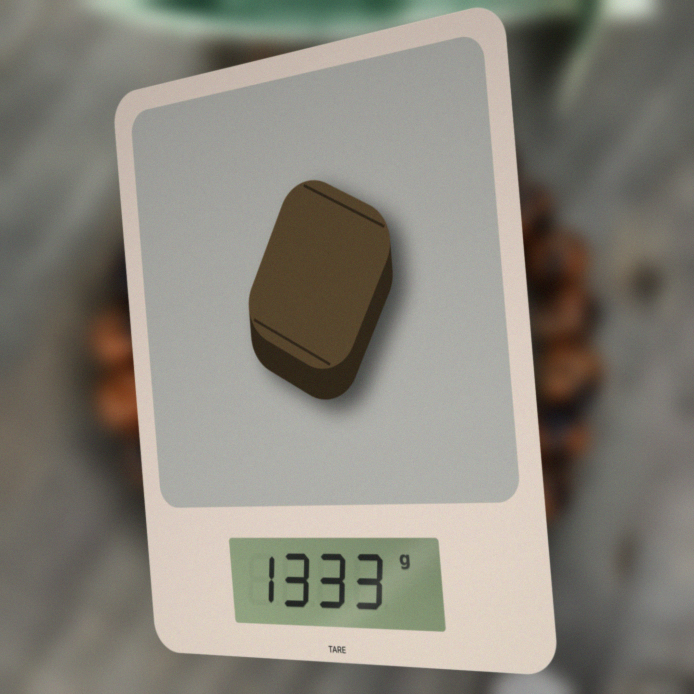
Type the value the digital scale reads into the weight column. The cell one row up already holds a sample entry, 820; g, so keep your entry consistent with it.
1333; g
